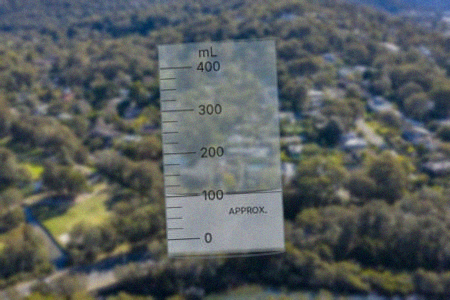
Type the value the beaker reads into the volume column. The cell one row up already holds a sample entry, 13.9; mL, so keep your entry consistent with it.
100; mL
